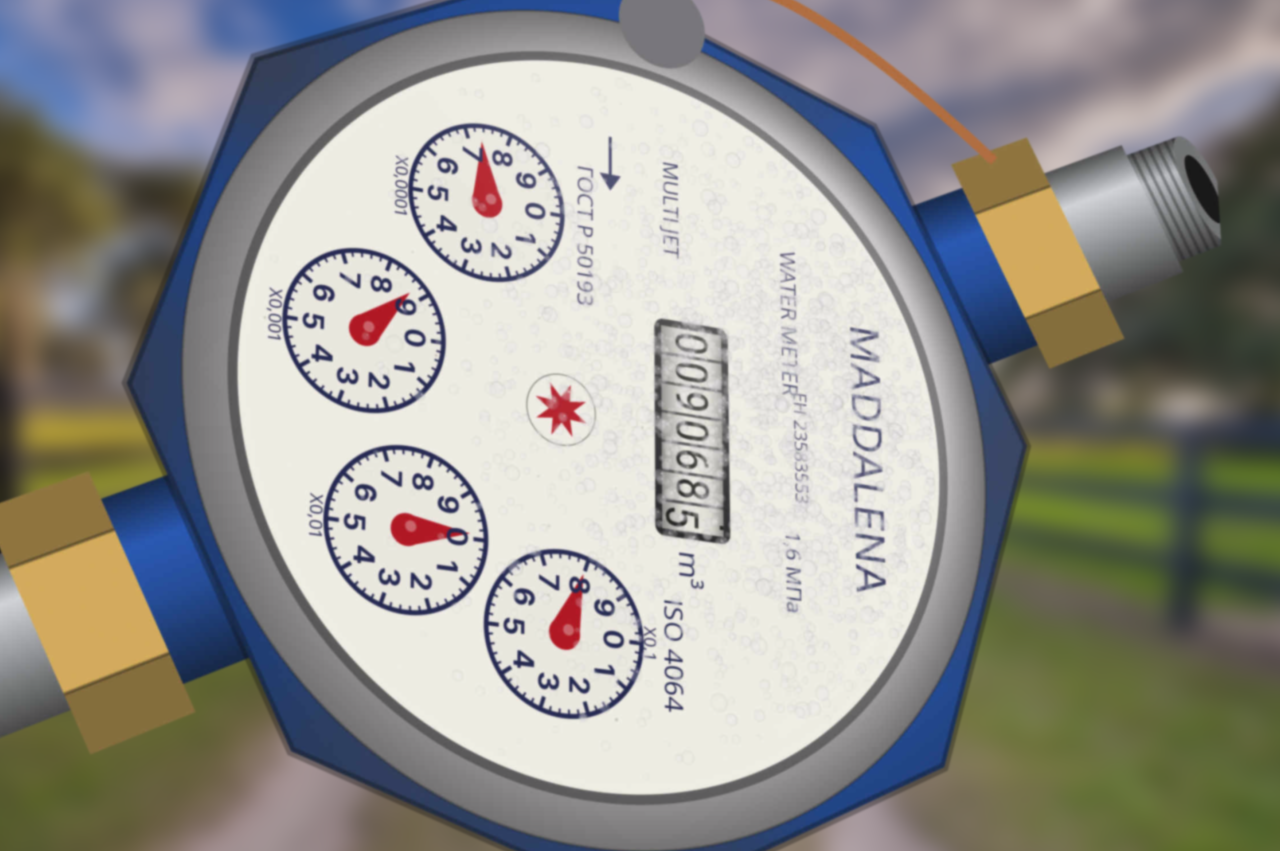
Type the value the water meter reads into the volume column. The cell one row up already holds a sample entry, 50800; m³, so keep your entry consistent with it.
90684.7987; m³
